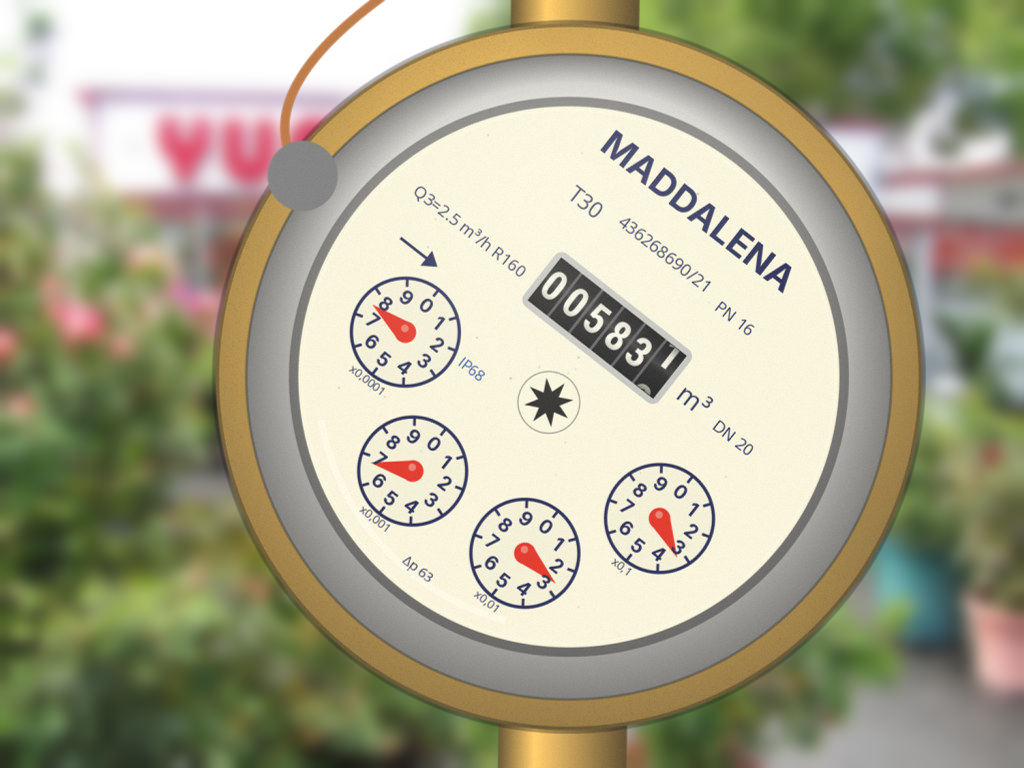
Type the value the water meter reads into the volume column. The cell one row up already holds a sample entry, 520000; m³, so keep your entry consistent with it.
5831.3267; m³
